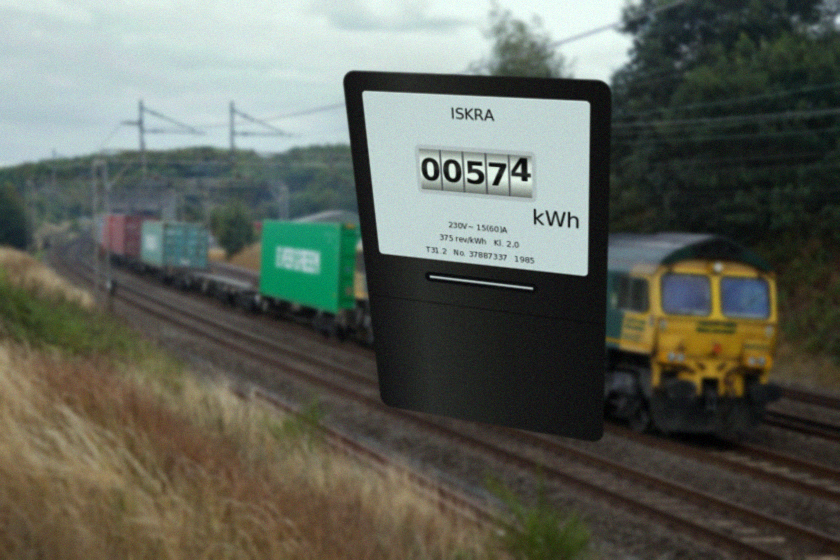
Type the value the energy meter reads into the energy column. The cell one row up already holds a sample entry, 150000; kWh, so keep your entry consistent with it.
574; kWh
